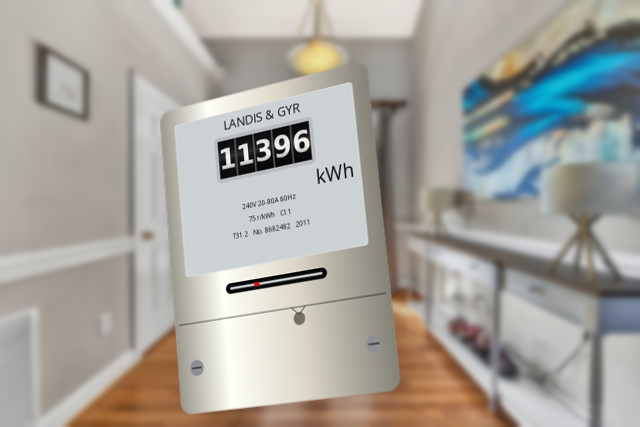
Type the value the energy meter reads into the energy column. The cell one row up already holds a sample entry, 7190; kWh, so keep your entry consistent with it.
11396; kWh
